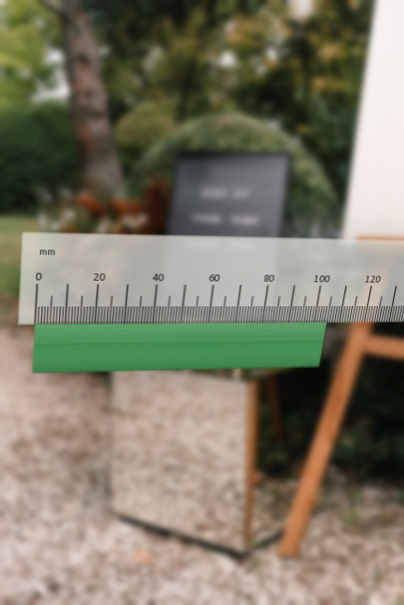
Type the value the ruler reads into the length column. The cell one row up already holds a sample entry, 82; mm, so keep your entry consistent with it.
105; mm
